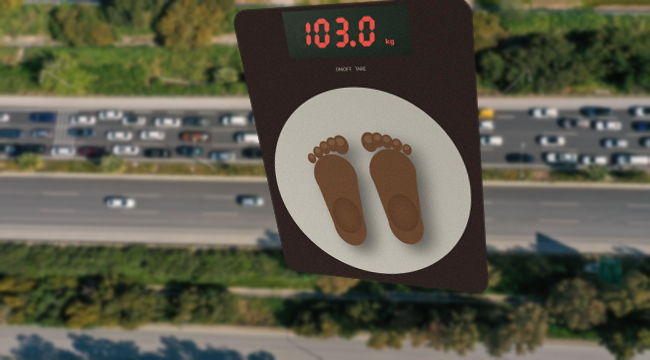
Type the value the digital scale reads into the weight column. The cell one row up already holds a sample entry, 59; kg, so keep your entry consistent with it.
103.0; kg
